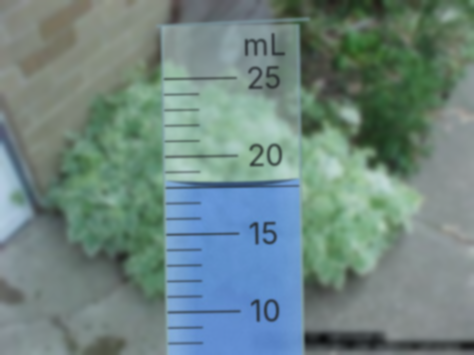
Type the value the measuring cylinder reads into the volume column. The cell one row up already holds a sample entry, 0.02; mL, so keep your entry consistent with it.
18; mL
